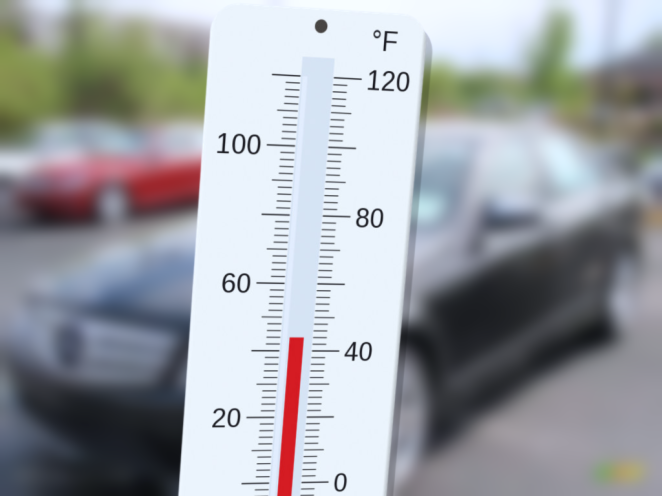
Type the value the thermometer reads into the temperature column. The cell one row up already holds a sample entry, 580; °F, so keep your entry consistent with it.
44; °F
